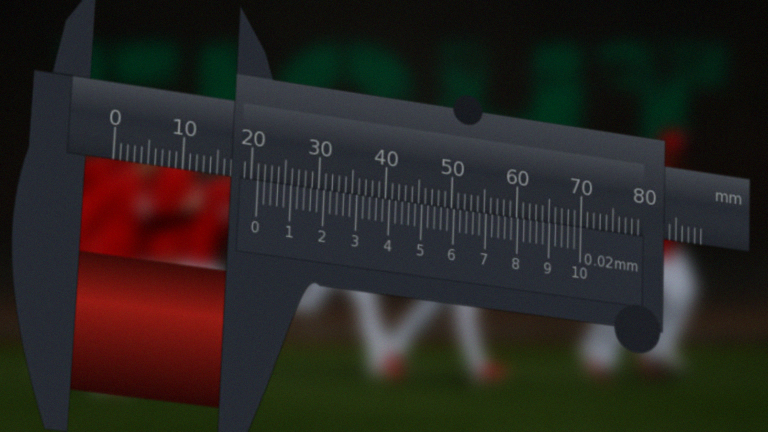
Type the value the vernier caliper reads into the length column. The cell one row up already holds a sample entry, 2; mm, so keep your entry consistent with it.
21.0; mm
